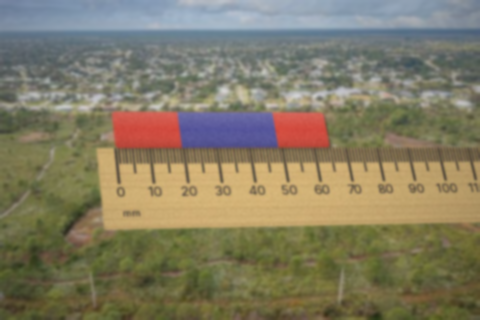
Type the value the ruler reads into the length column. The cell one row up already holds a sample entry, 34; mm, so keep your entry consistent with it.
65; mm
